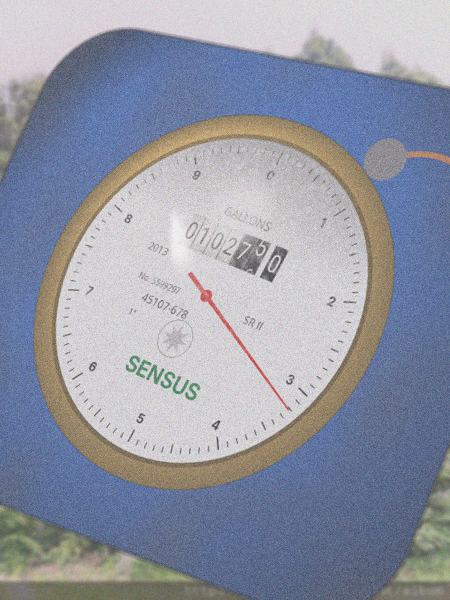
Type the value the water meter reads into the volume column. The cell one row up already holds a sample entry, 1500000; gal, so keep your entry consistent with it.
102753.2; gal
